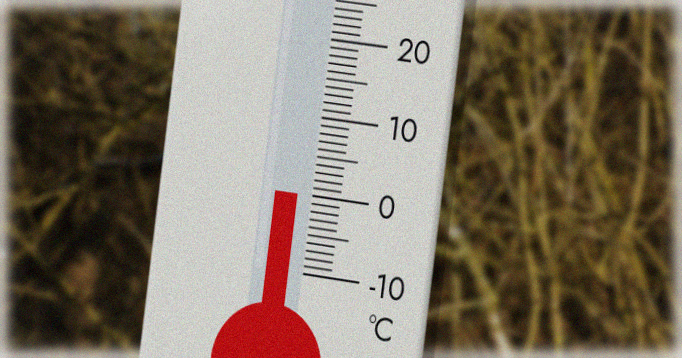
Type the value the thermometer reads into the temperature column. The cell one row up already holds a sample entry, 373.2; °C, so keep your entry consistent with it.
0; °C
